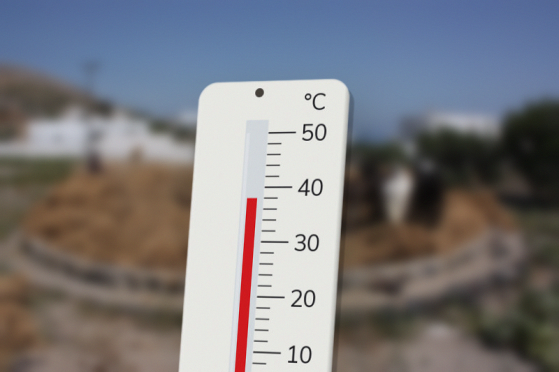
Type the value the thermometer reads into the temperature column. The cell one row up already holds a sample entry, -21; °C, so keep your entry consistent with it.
38; °C
